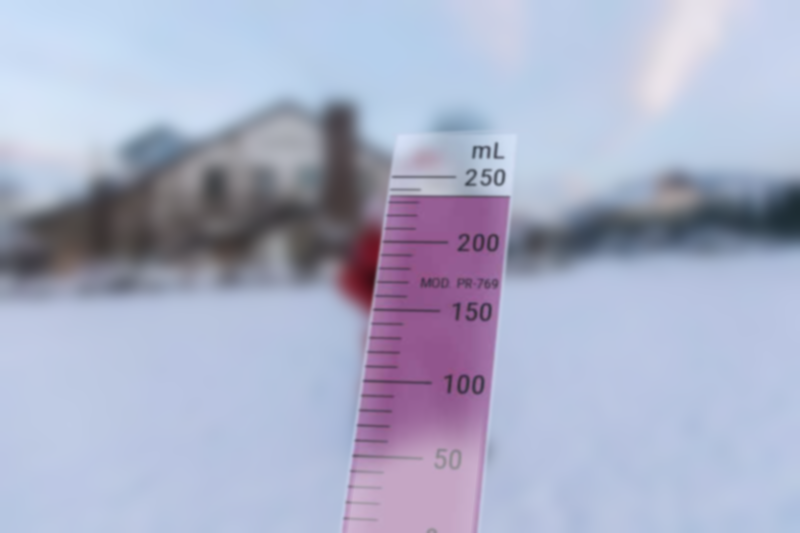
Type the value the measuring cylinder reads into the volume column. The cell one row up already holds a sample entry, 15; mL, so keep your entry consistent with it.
235; mL
